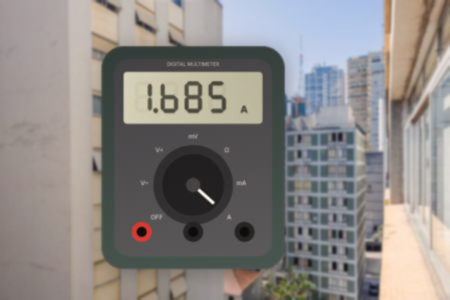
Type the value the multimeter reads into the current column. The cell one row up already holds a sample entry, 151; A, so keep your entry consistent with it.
1.685; A
